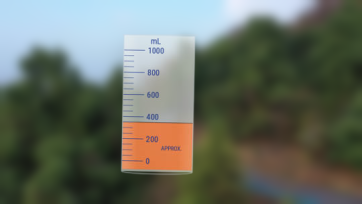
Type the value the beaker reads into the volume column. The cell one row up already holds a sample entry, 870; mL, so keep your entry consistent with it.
350; mL
